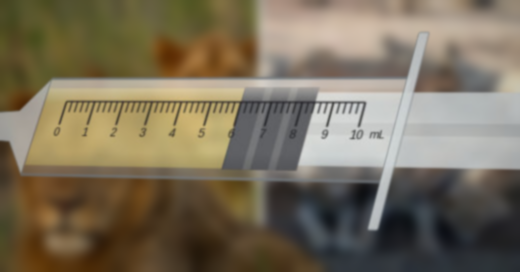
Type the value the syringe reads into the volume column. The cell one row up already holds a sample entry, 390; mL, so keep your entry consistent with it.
6; mL
